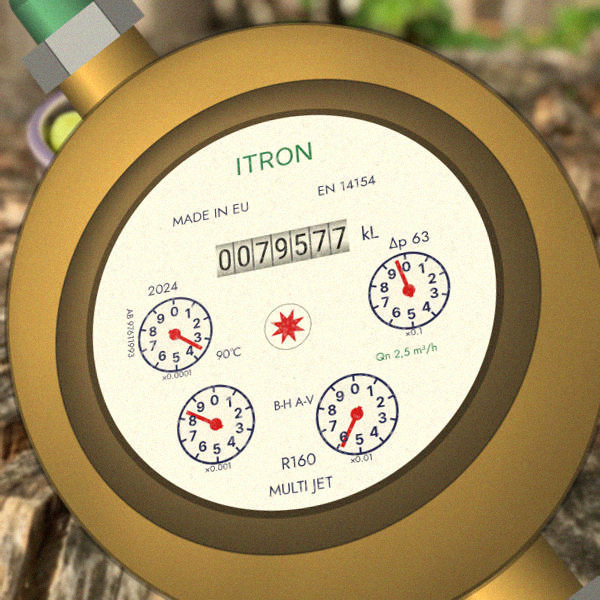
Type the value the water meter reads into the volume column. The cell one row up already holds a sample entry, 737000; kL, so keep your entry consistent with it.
79576.9583; kL
